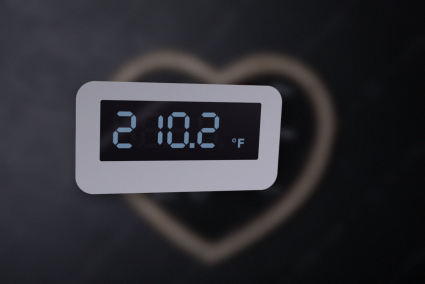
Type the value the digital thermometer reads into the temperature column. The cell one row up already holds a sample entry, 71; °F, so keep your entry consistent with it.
210.2; °F
